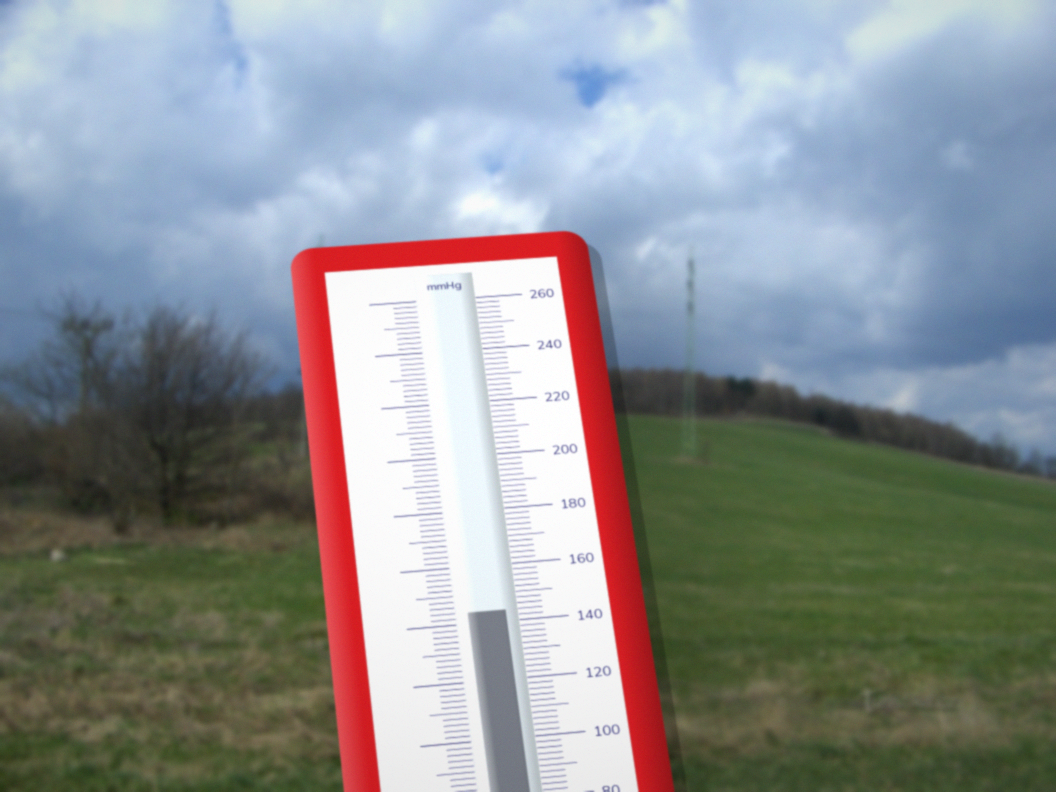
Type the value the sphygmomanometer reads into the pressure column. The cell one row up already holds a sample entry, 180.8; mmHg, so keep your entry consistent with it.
144; mmHg
